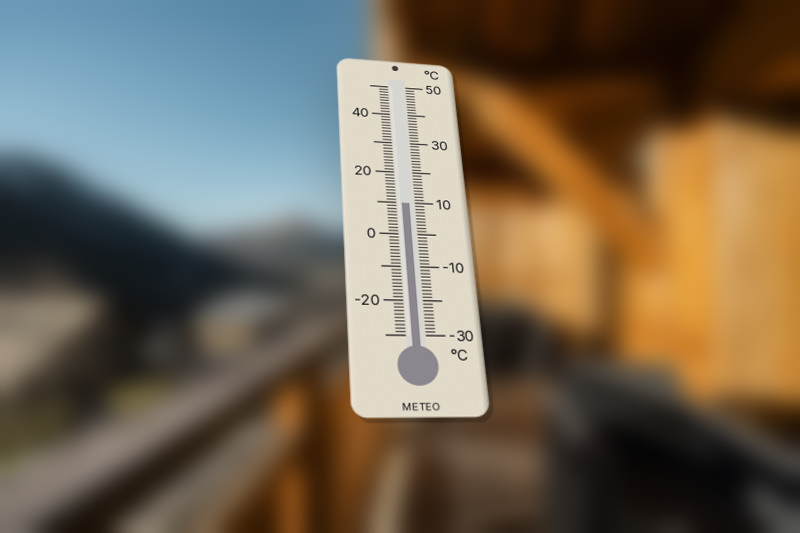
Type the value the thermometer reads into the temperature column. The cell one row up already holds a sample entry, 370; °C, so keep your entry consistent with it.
10; °C
